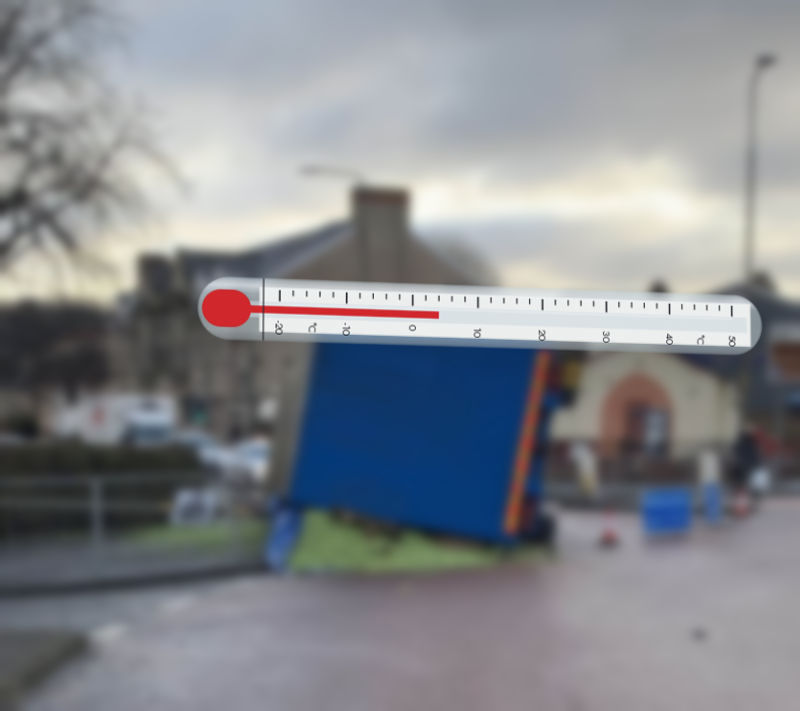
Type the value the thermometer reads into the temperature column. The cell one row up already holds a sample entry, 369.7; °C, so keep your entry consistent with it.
4; °C
